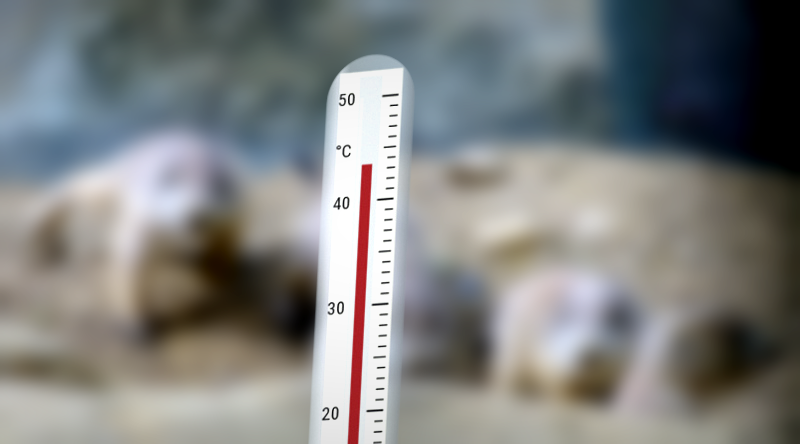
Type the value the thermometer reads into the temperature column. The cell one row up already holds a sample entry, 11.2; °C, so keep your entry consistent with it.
43.5; °C
